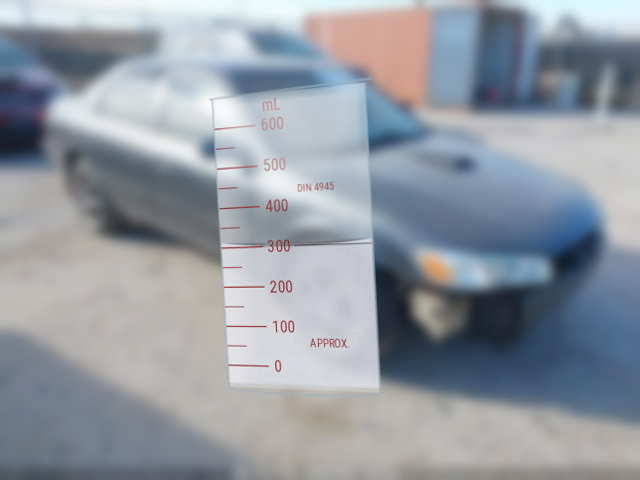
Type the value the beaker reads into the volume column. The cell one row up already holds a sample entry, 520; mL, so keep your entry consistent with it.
300; mL
